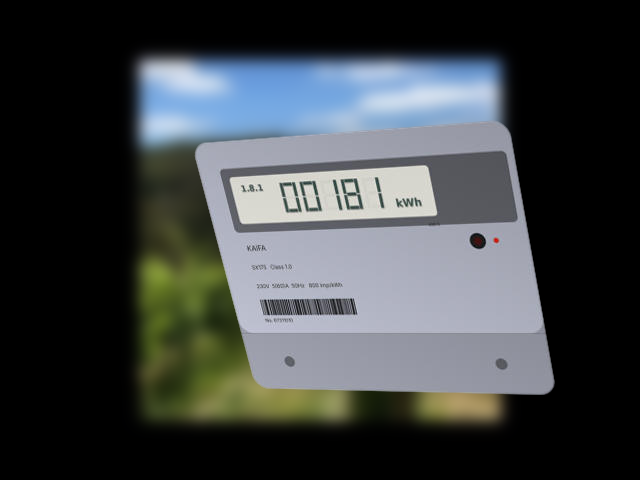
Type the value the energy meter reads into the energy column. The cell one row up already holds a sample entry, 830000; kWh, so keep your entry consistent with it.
181; kWh
